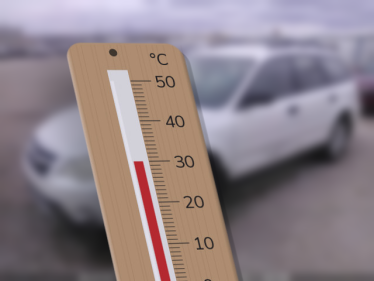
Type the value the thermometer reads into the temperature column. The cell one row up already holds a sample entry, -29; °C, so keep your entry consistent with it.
30; °C
